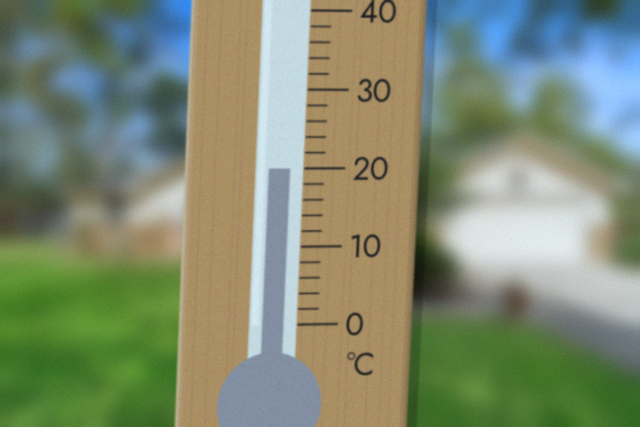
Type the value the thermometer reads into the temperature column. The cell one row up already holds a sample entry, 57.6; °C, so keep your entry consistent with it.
20; °C
